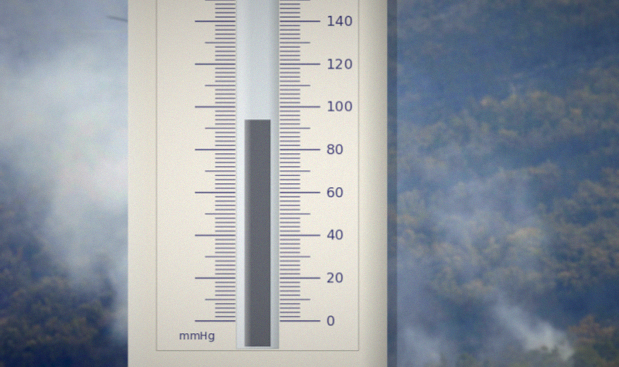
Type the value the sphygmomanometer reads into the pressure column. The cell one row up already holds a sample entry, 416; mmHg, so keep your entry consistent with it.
94; mmHg
